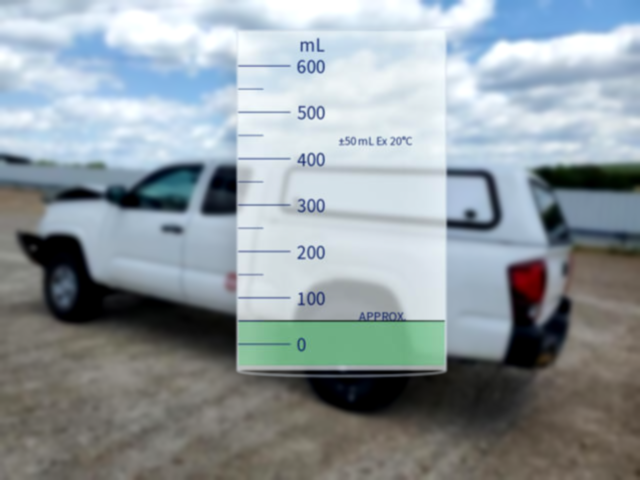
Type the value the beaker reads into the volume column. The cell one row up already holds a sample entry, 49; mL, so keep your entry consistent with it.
50; mL
